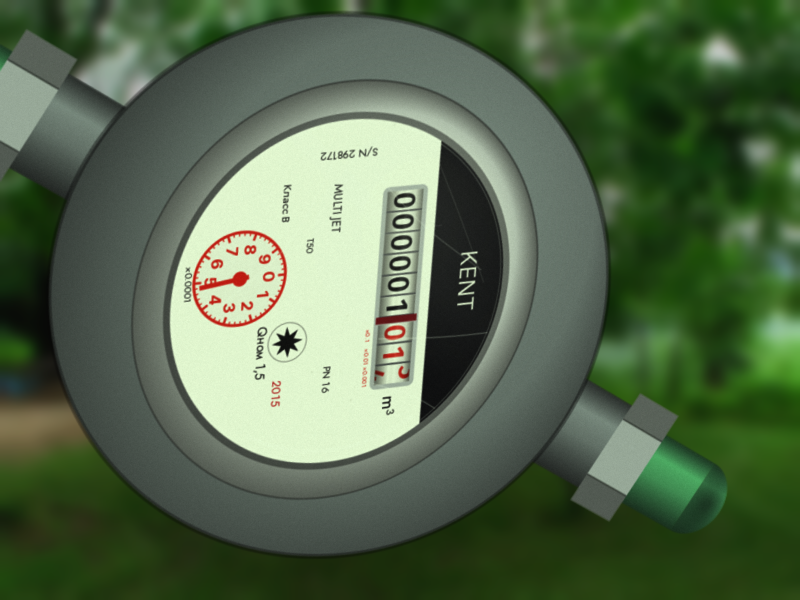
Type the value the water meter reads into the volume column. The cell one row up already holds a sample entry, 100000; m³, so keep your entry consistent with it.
1.0134; m³
